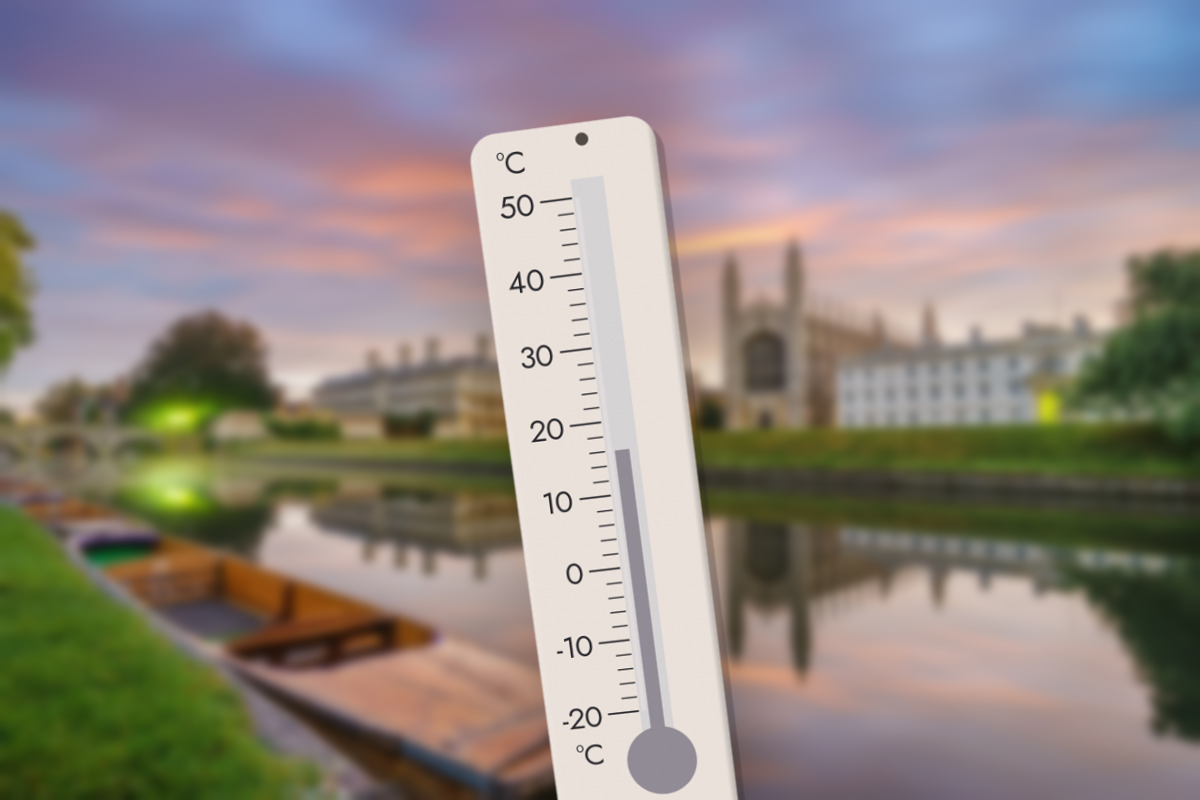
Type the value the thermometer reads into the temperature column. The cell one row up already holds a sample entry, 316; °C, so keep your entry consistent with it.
16; °C
